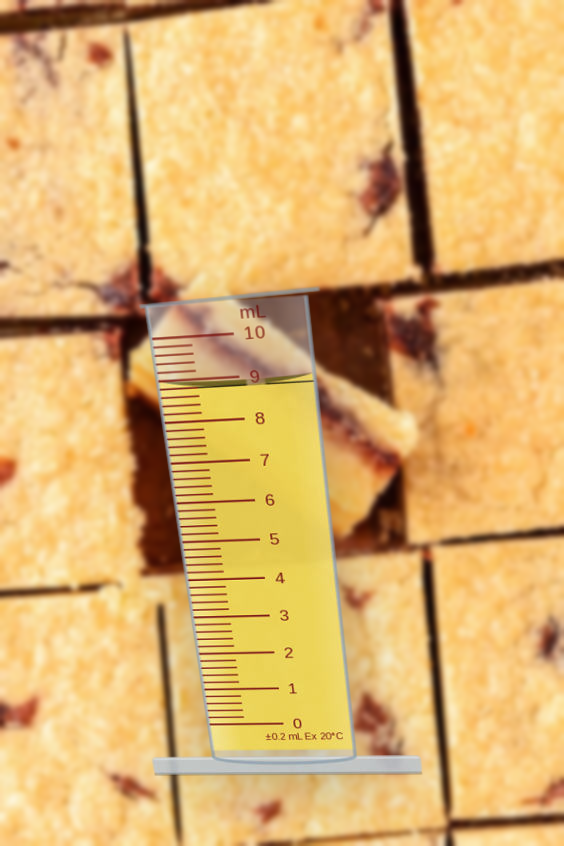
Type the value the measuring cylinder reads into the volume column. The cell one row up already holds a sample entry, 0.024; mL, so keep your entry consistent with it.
8.8; mL
